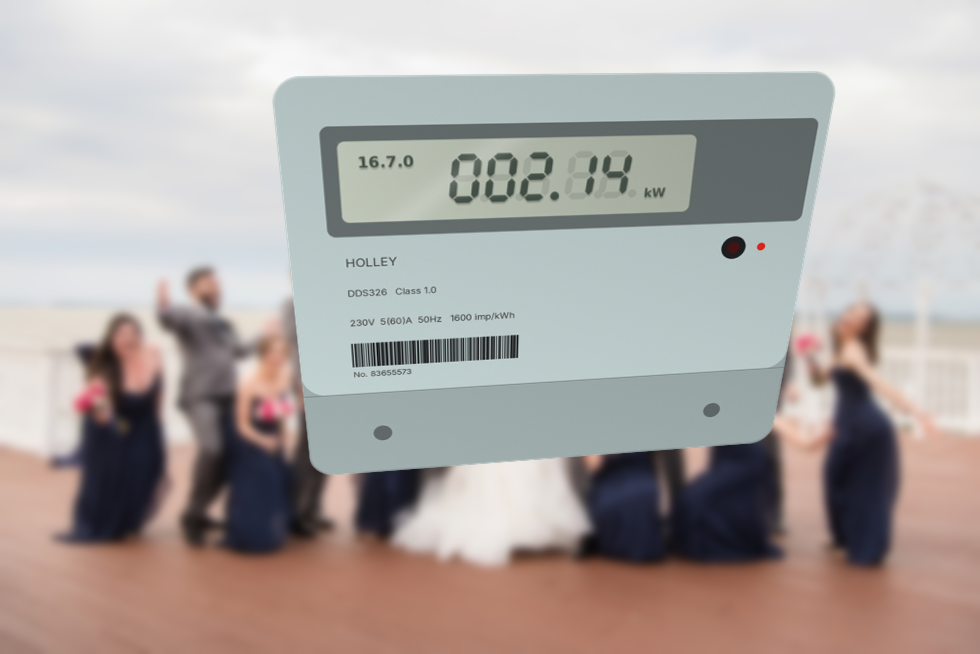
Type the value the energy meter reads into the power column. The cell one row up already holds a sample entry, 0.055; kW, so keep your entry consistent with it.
2.14; kW
